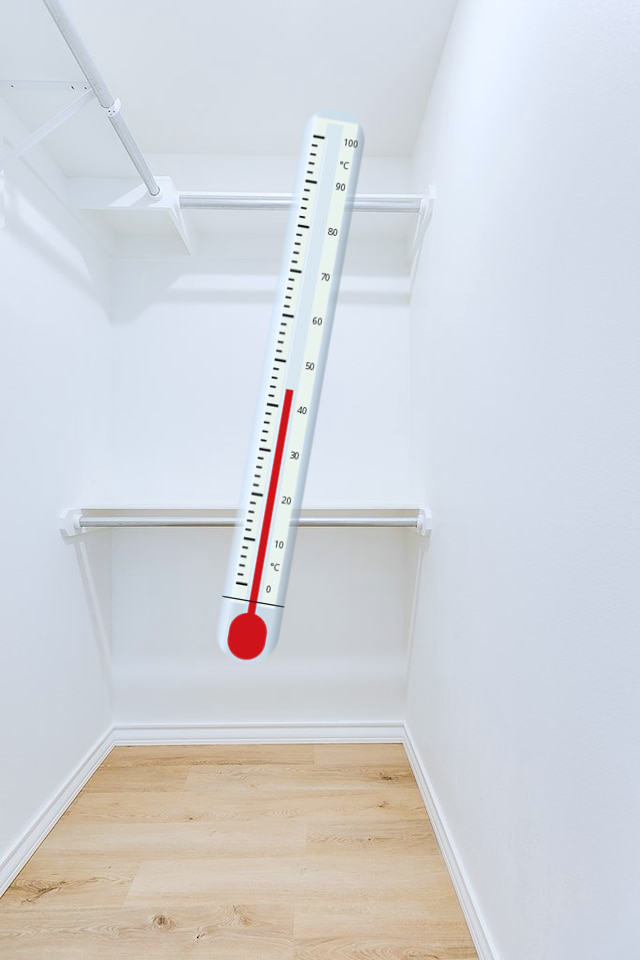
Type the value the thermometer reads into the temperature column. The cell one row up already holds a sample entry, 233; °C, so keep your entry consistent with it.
44; °C
